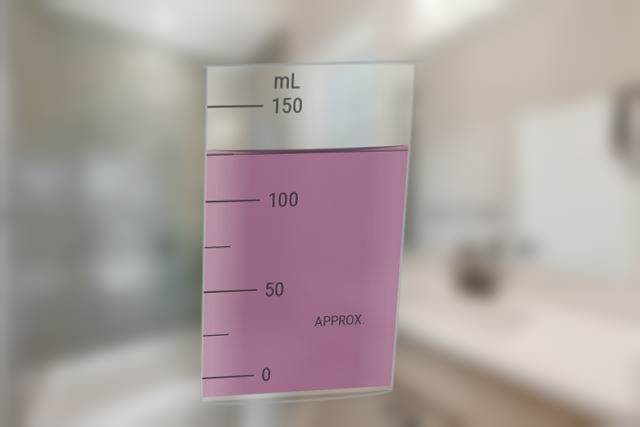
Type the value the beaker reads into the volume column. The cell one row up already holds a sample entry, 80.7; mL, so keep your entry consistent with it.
125; mL
